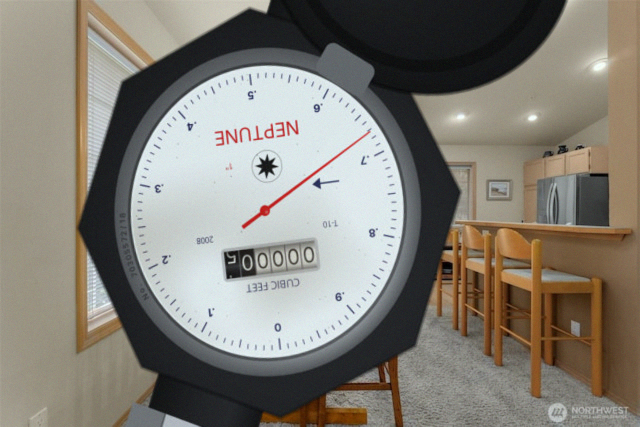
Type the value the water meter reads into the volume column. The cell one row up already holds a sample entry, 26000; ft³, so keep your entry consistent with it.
4.67; ft³
